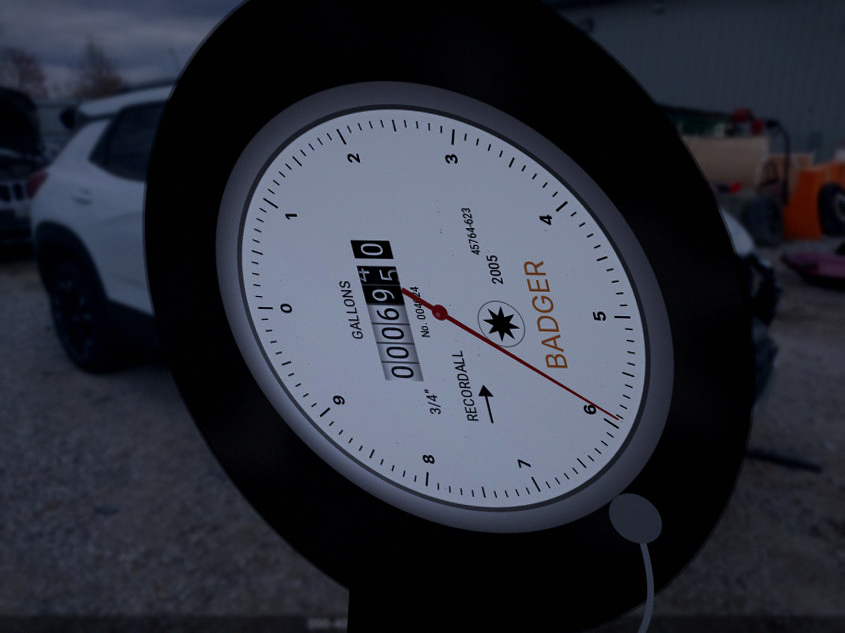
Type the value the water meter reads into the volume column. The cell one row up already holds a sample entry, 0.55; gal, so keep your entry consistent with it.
6945.9; gal
